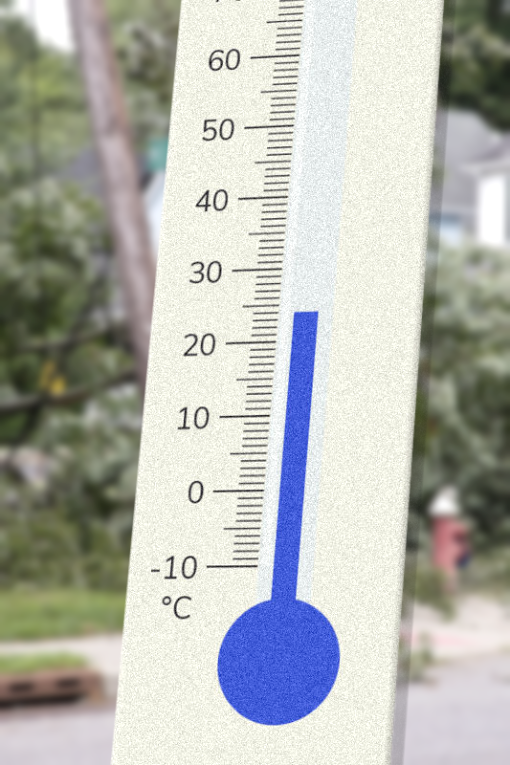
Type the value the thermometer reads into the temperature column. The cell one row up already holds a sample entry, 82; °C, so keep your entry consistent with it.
24; °C
